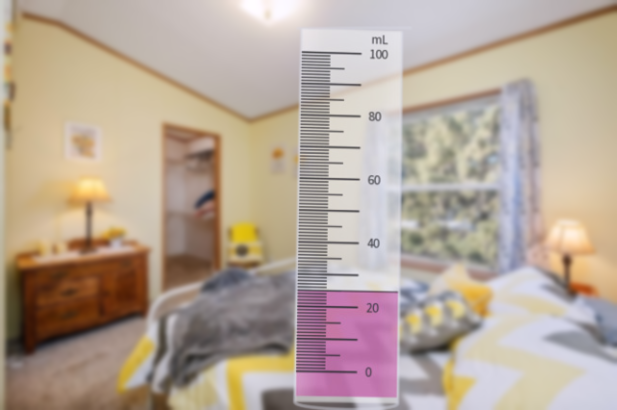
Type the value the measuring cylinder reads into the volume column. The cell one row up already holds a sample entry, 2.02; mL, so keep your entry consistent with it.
25; mL
